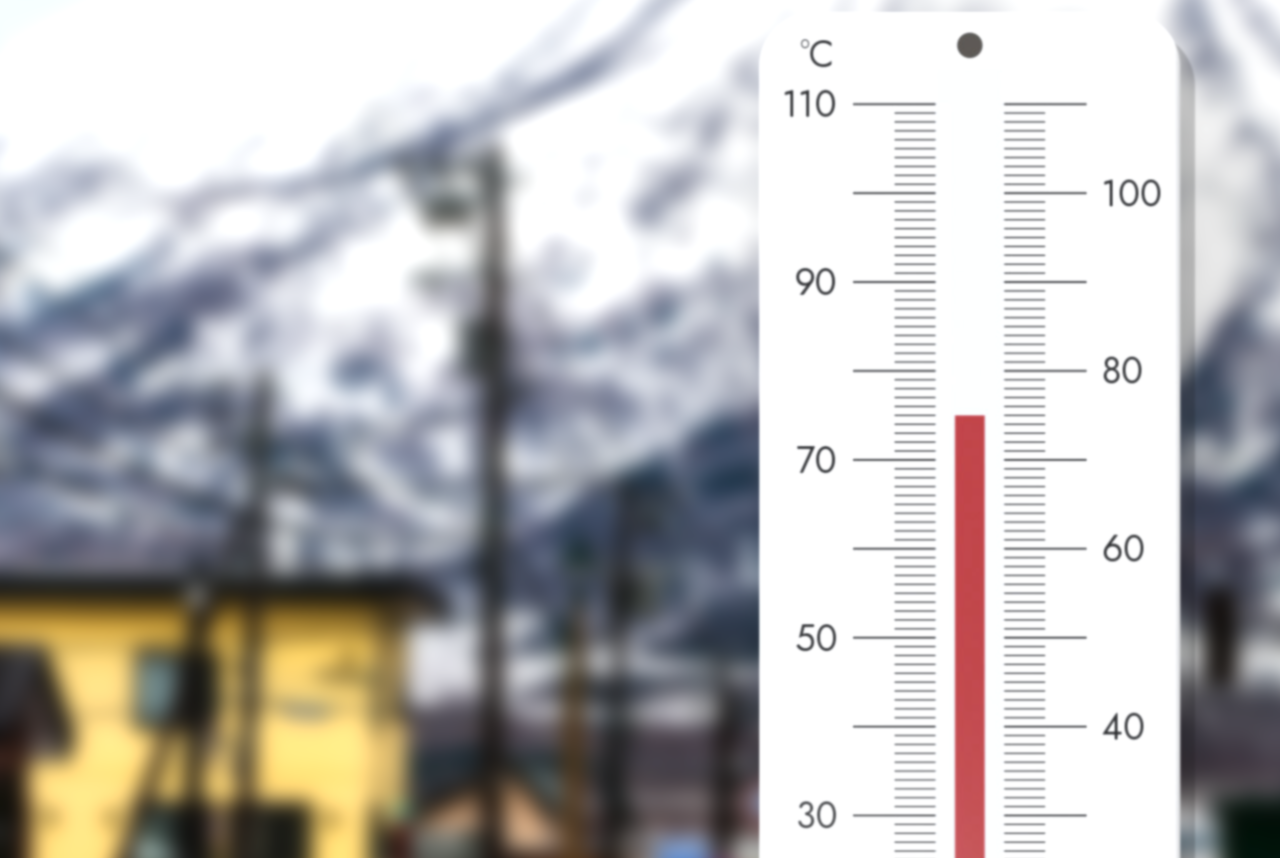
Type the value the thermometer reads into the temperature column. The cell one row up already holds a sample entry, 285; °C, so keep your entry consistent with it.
75; °C
